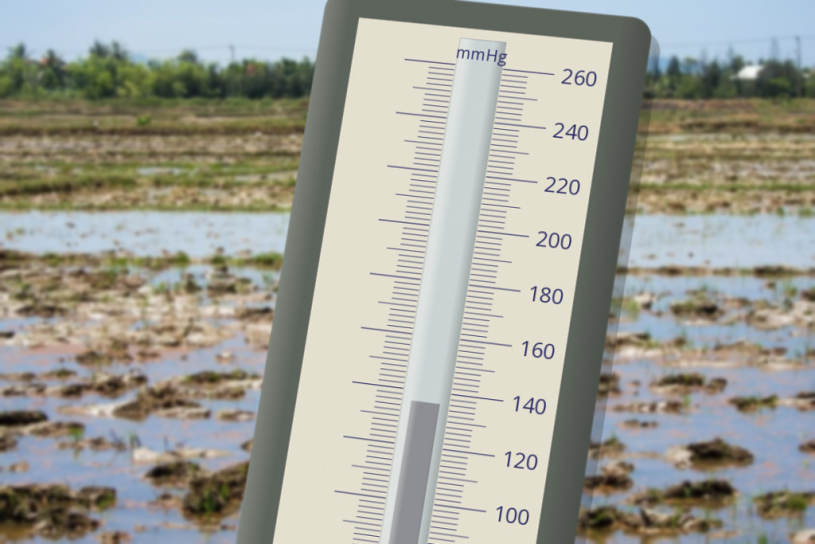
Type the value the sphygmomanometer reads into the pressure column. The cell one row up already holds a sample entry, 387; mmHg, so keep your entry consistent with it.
136; mmHg
